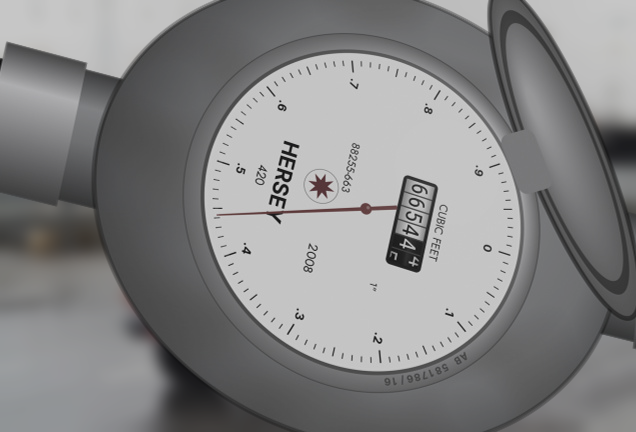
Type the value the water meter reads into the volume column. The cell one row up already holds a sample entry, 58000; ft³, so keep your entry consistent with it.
665444.44; ft³
